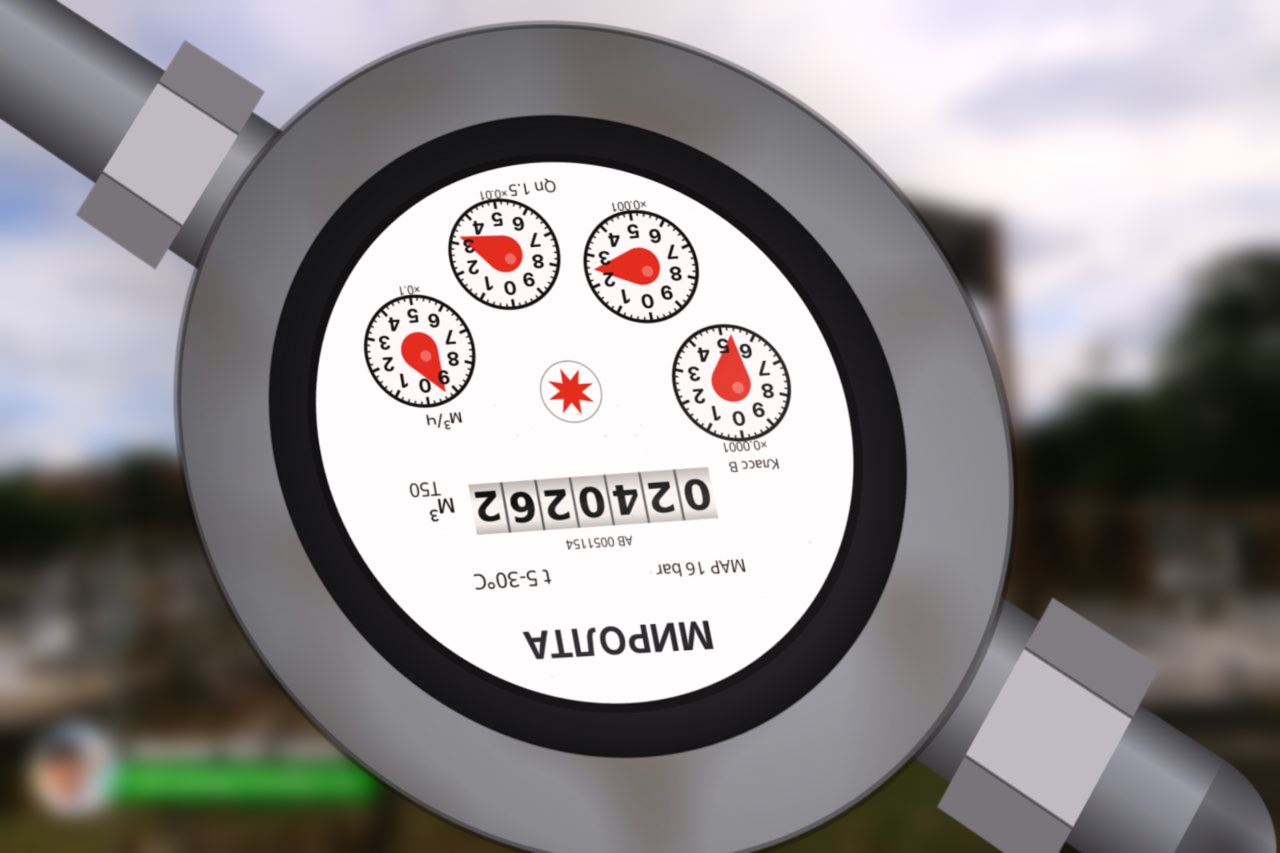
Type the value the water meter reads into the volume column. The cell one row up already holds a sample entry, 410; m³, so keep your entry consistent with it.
240261.9325; m³
